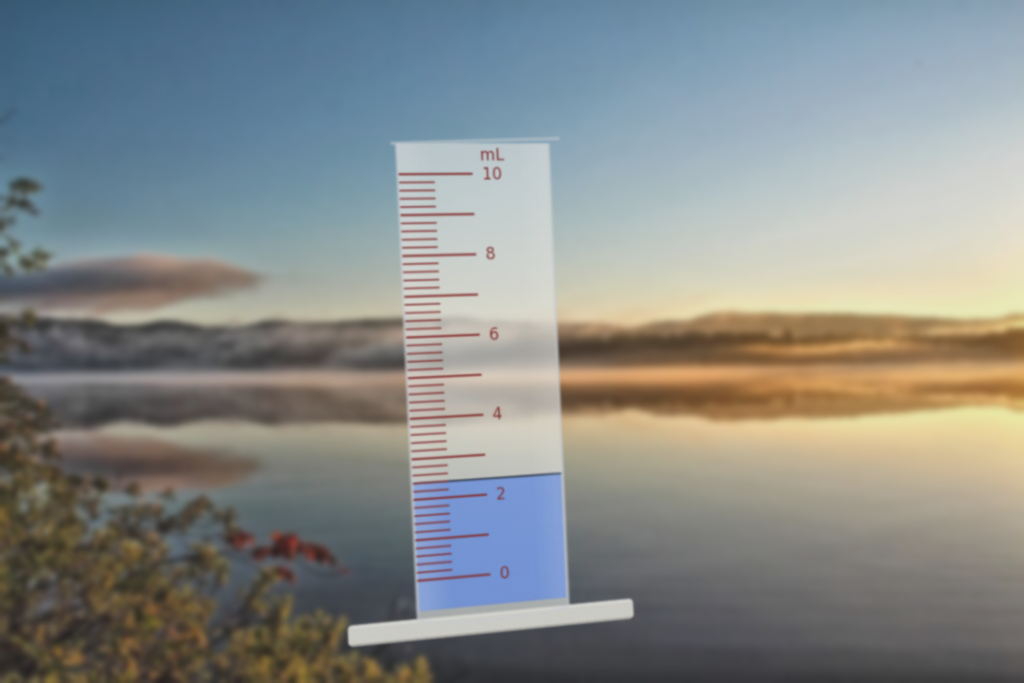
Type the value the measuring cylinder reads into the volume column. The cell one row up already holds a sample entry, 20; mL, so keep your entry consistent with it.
2.4; mL
